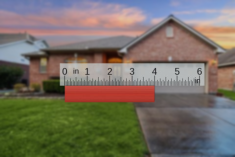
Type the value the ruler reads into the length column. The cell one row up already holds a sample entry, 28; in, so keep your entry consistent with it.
4; in
